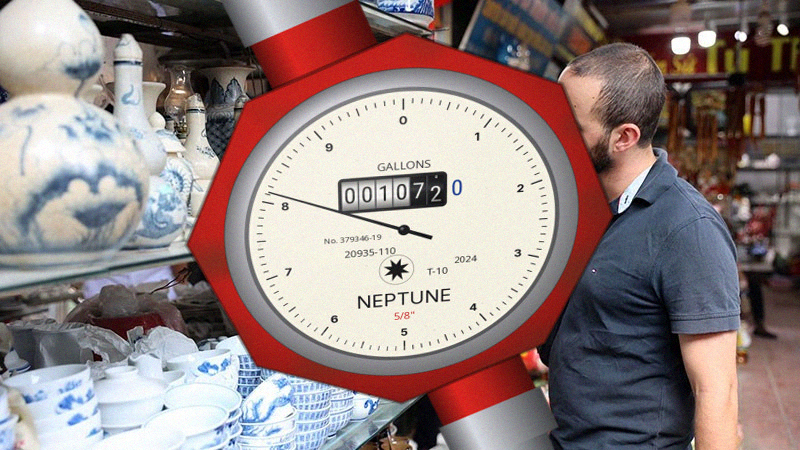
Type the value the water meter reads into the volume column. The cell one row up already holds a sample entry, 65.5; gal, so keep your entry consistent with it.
10718.1; gal
